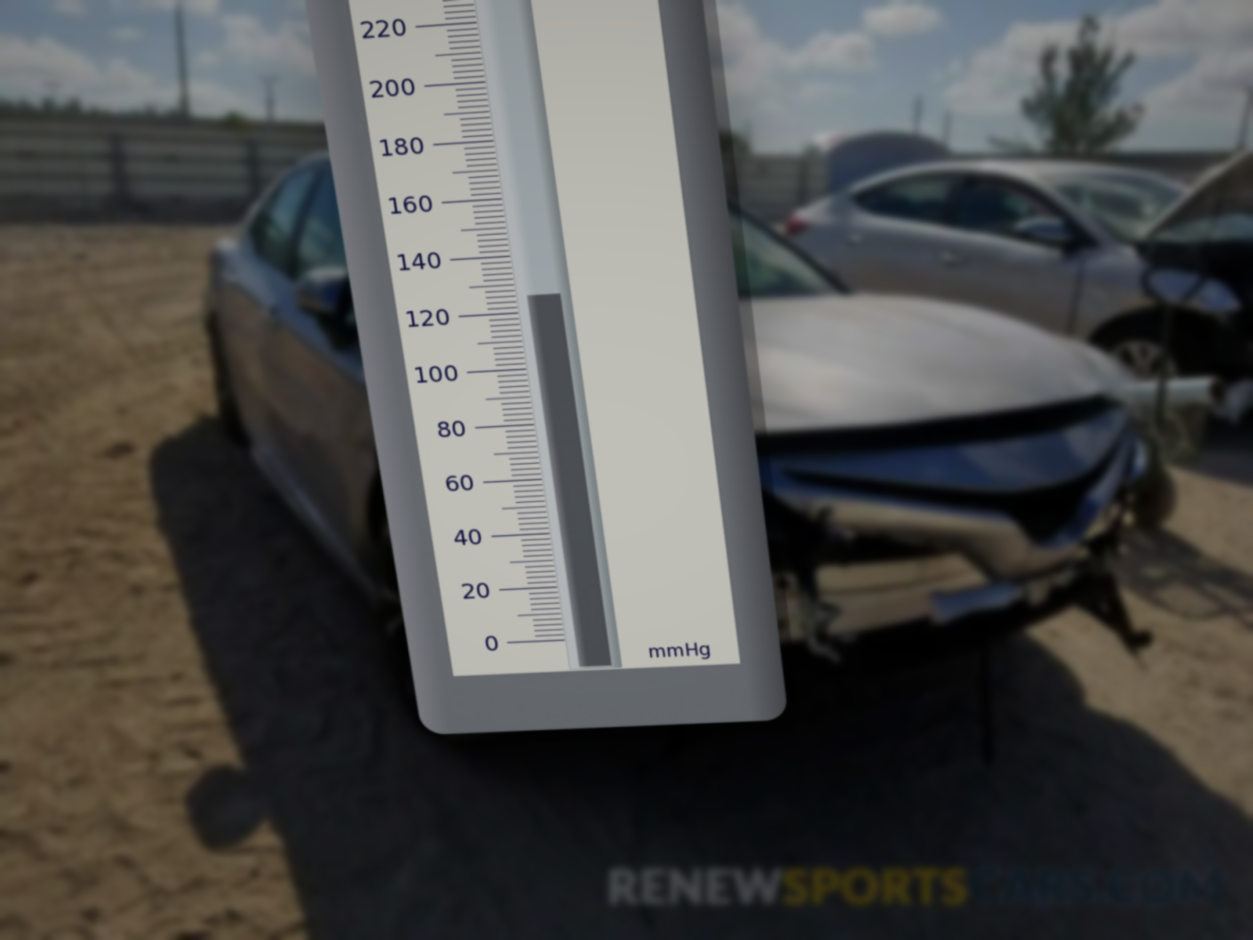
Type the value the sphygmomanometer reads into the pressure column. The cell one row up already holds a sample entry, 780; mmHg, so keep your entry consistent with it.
126; mmHg
